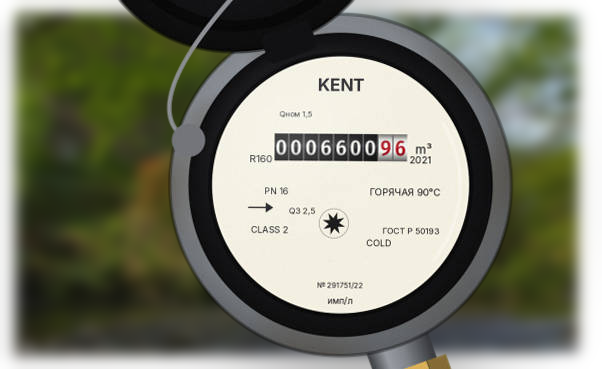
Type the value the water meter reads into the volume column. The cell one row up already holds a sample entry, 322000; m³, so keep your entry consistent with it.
6600.96; m³
